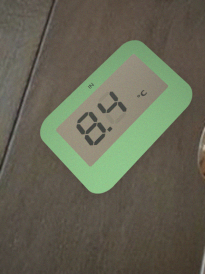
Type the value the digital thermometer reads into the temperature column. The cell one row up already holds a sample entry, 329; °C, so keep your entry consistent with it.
8.4; °C
